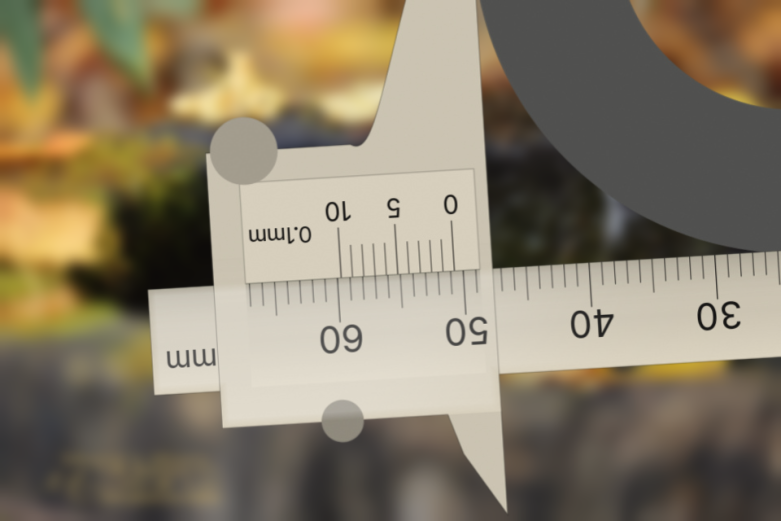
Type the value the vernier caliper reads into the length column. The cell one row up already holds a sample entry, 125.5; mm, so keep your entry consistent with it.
50.7; mm
